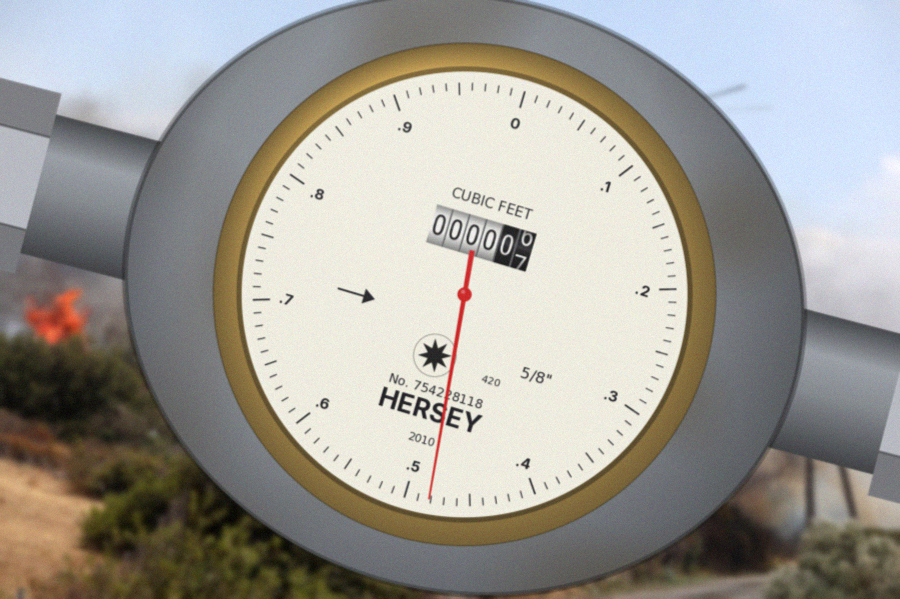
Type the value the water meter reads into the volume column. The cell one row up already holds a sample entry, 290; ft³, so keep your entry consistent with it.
6.48; ft³
